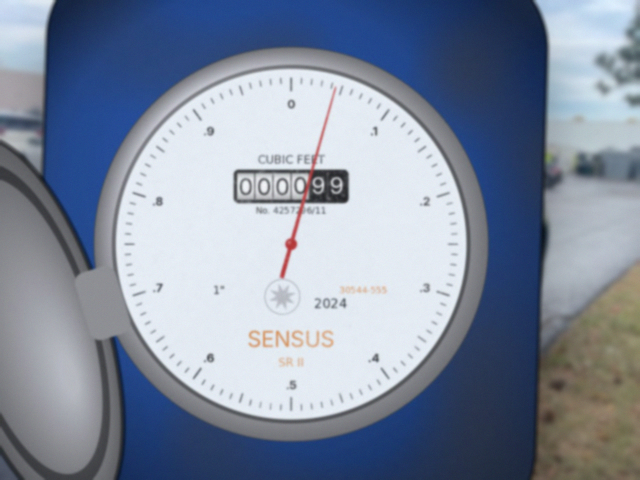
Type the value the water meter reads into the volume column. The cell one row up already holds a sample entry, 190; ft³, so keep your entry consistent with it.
99.04; ft³
